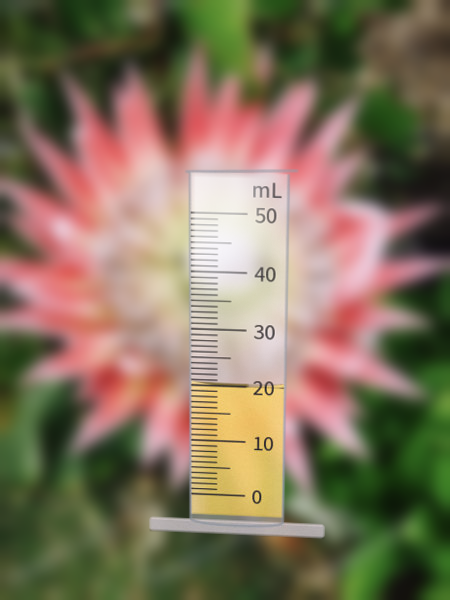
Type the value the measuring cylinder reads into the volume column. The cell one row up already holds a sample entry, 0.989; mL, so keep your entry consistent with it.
20; mL
